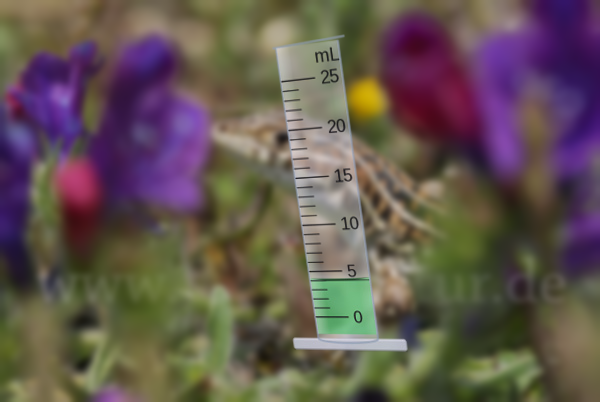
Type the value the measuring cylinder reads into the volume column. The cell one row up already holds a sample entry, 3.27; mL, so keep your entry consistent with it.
4; mL
